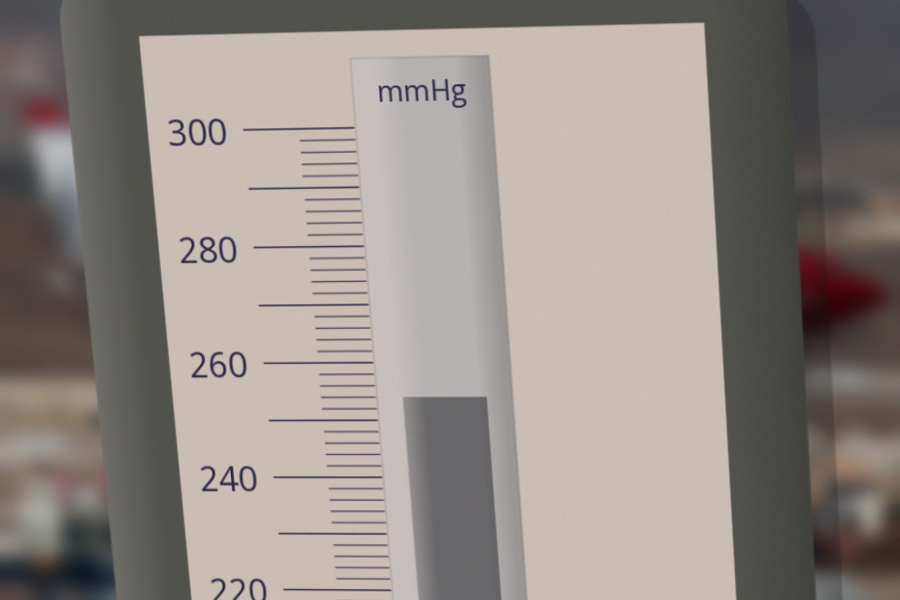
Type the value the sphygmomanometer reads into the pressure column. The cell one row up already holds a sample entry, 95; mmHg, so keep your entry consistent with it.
254; mmHg
